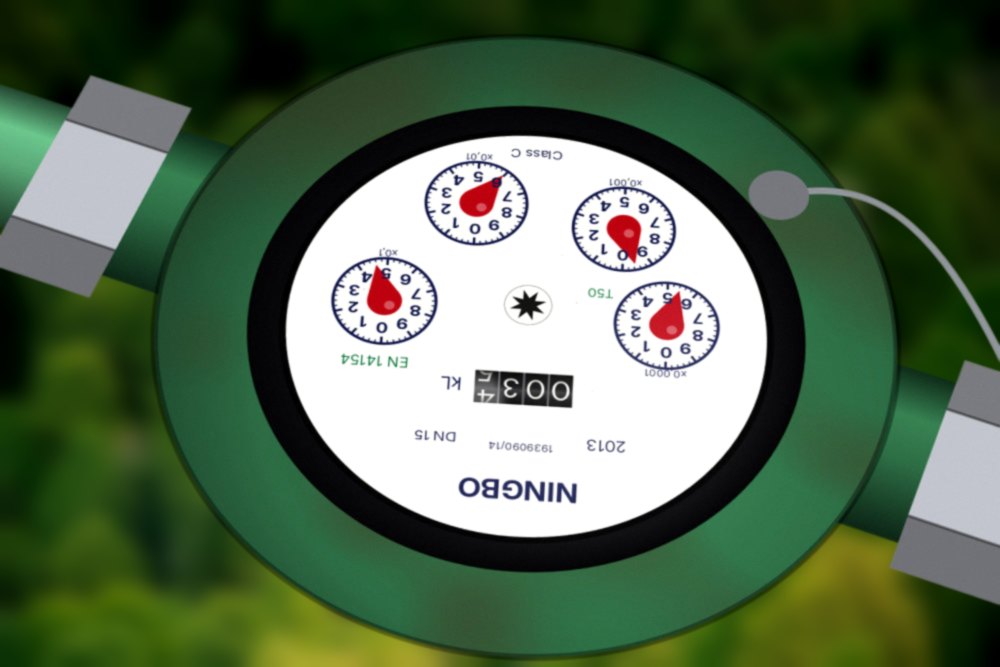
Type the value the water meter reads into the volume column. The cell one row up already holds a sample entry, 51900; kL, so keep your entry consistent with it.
34.4595; kL
